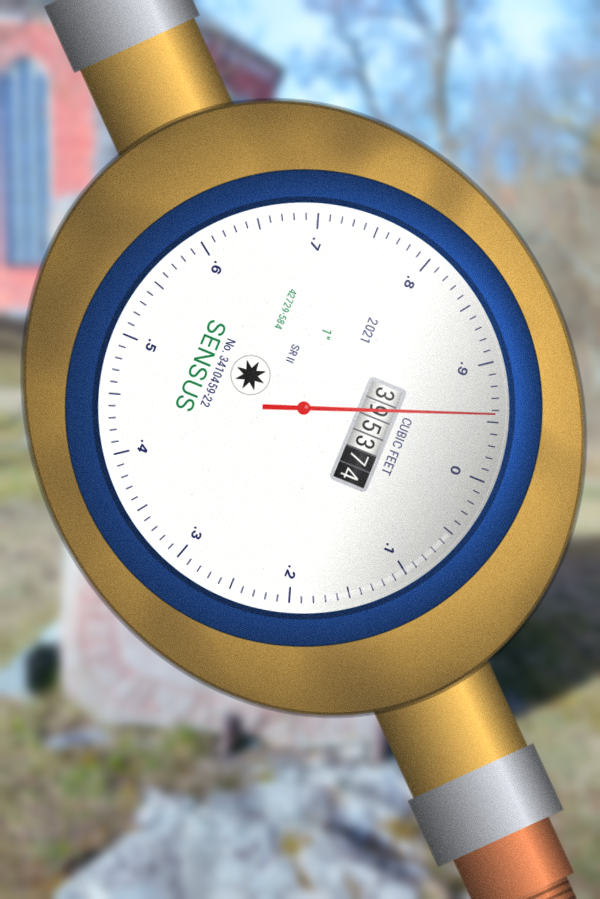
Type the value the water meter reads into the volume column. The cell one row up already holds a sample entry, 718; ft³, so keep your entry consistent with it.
395373.94; ft³
